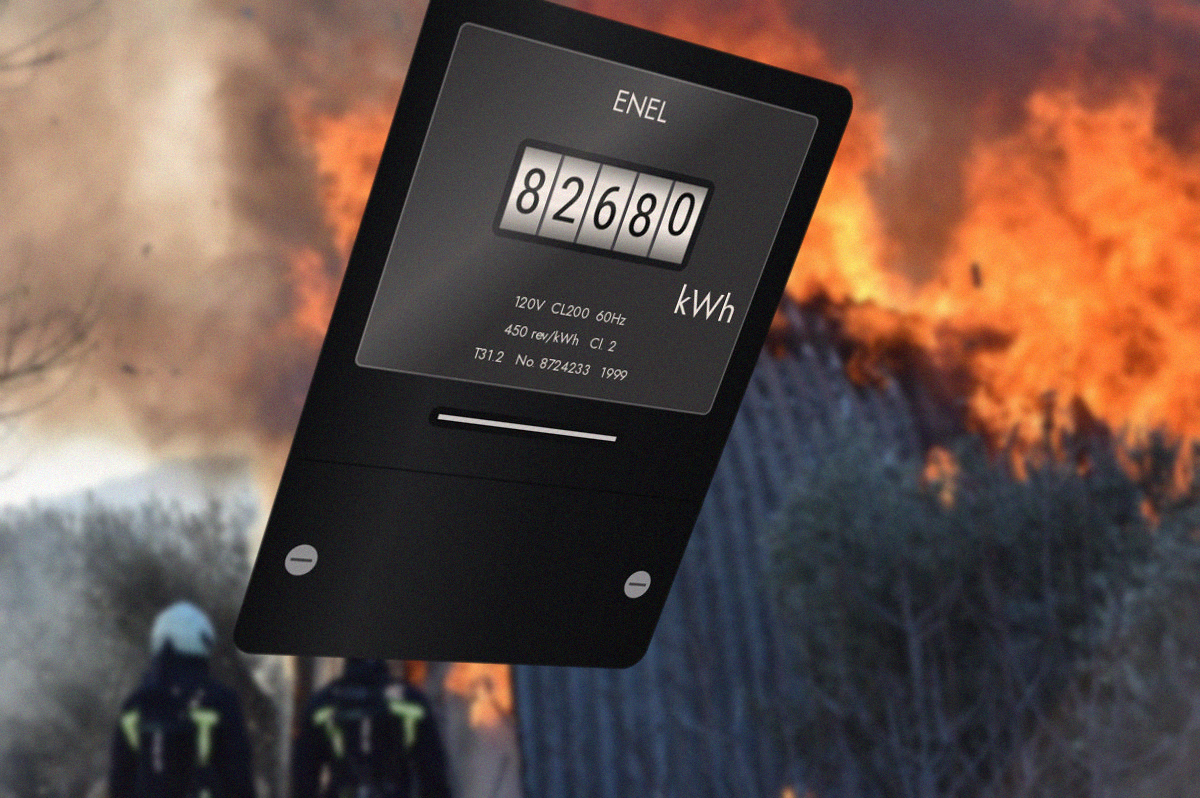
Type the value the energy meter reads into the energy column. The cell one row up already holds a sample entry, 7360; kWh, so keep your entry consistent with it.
82680; kWh
